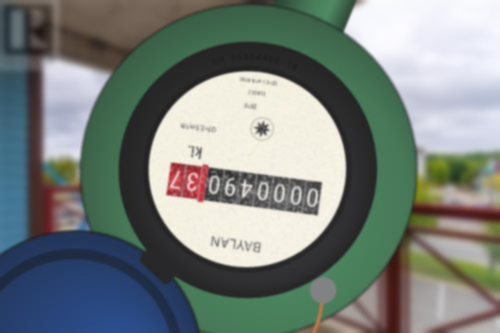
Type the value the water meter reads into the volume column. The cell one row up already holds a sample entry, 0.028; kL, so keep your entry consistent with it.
490.37; kL
